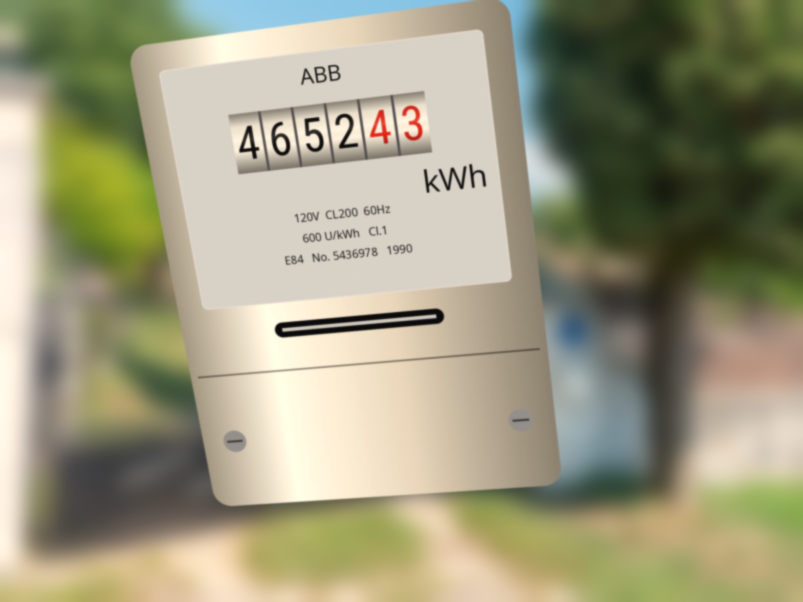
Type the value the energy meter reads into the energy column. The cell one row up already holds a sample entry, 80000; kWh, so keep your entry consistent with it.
4652.43; kWh
